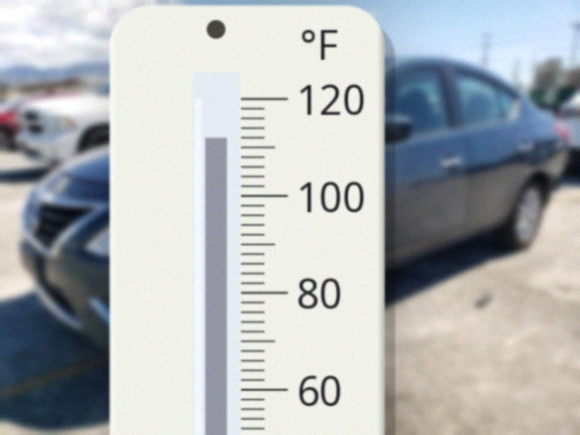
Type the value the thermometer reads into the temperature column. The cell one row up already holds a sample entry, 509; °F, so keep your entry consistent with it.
112; °F
